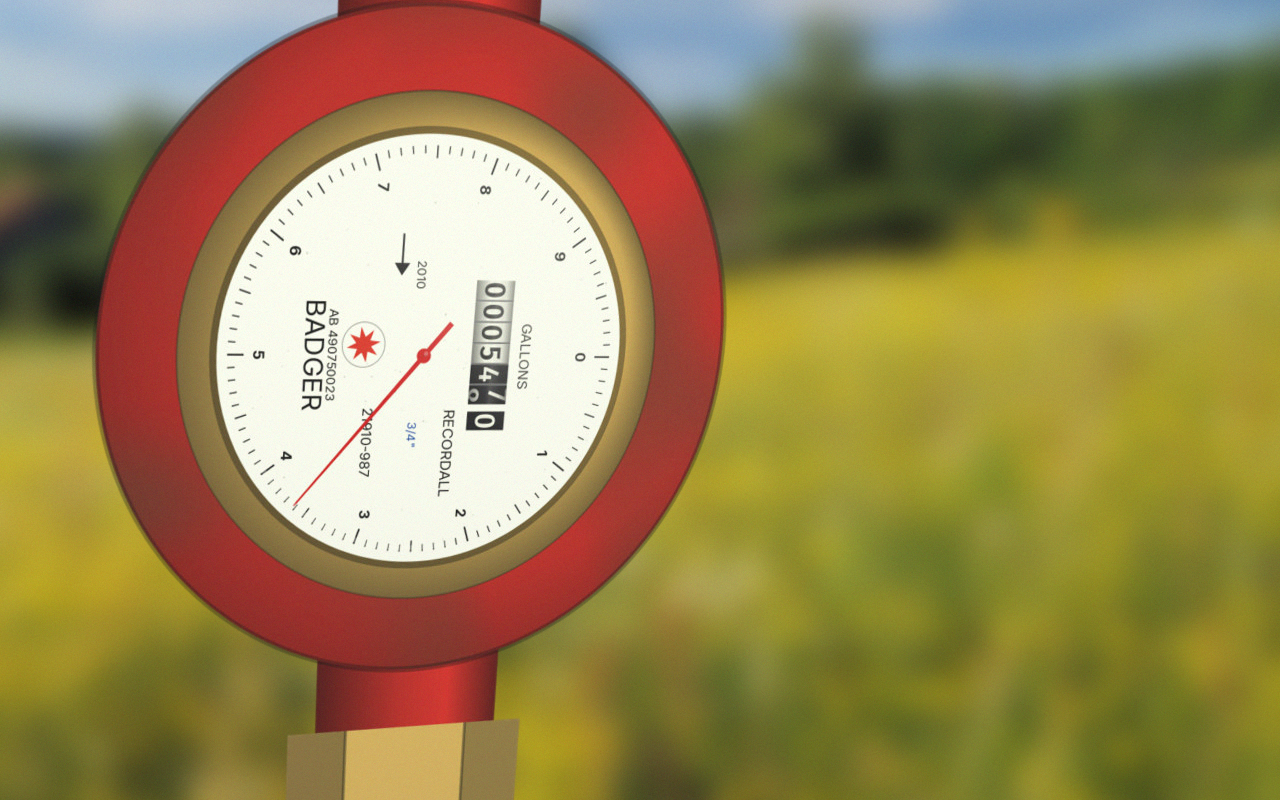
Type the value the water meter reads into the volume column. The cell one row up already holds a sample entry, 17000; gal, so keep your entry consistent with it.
5473.6; gal
